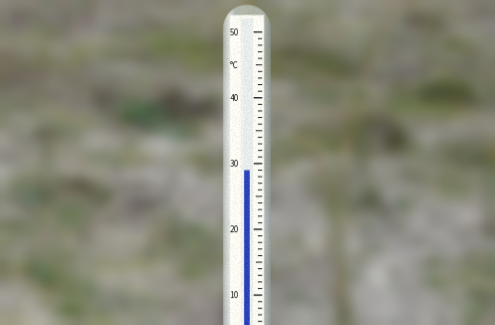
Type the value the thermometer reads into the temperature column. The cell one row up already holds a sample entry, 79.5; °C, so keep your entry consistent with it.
29; °C
